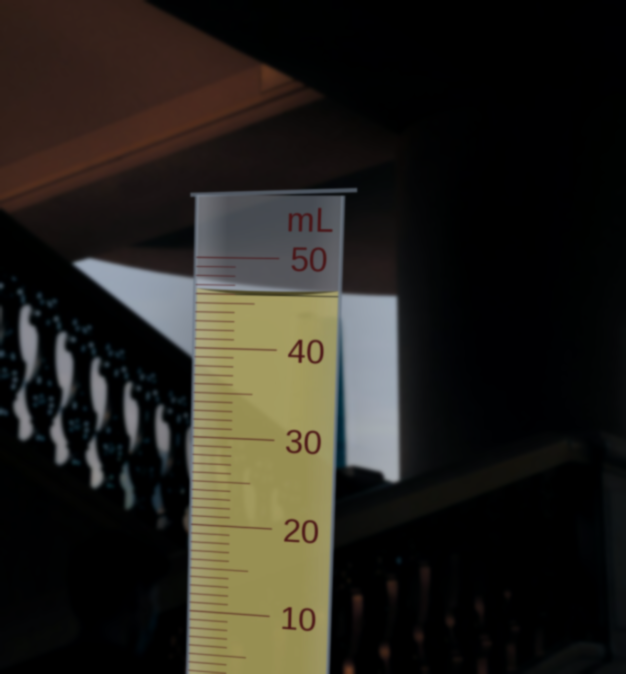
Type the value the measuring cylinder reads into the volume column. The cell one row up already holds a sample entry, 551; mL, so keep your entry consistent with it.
46; mL
